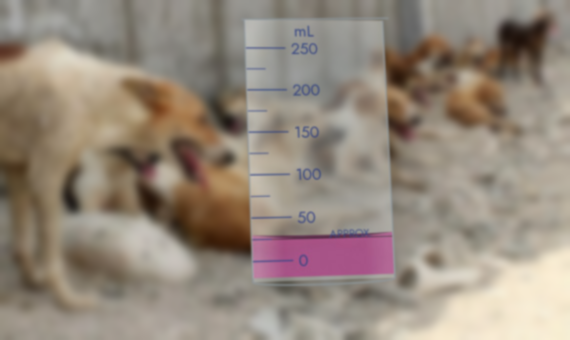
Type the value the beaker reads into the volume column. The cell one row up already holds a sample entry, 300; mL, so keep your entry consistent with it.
25; mL
